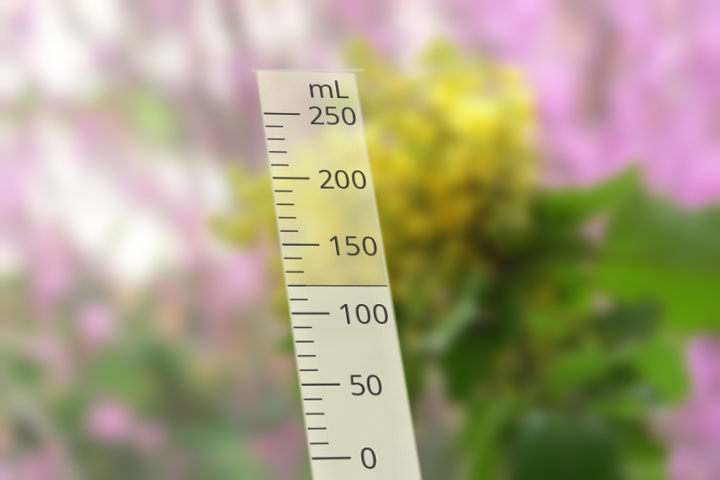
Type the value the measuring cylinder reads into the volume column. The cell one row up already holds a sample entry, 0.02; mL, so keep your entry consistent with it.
120; mL
